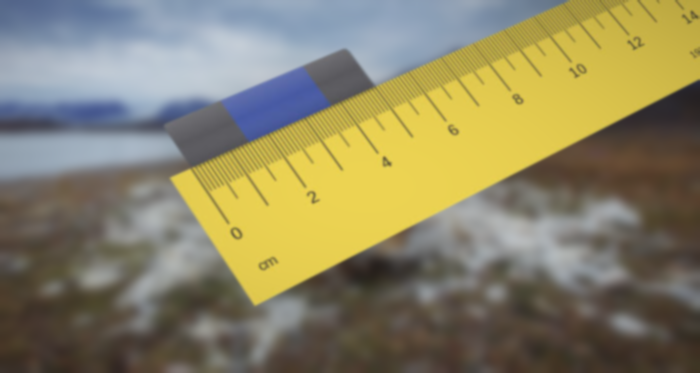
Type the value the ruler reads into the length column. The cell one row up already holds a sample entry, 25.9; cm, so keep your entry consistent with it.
5; cm
